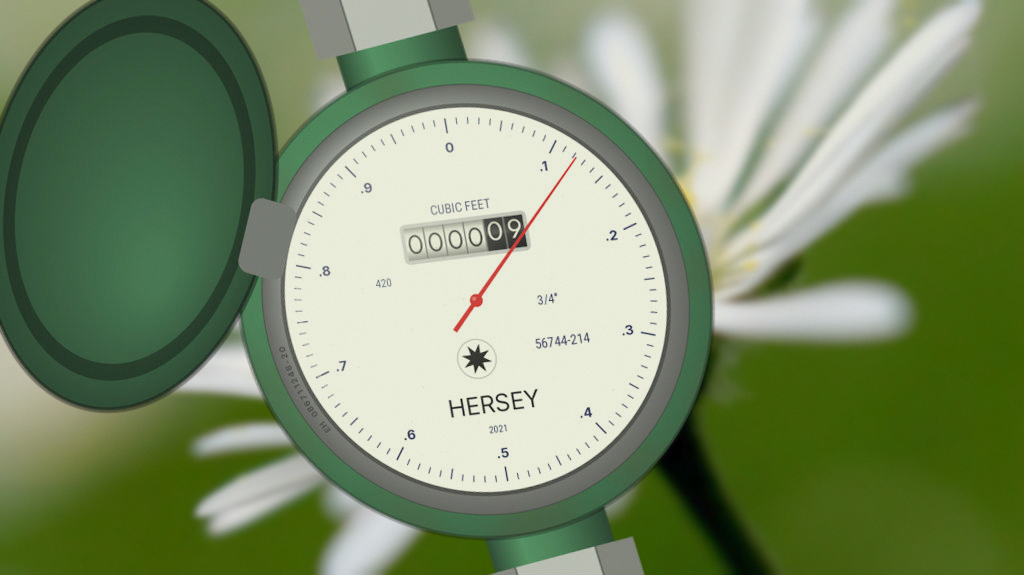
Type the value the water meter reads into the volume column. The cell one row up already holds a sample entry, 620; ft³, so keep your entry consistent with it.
9.12; ft³
